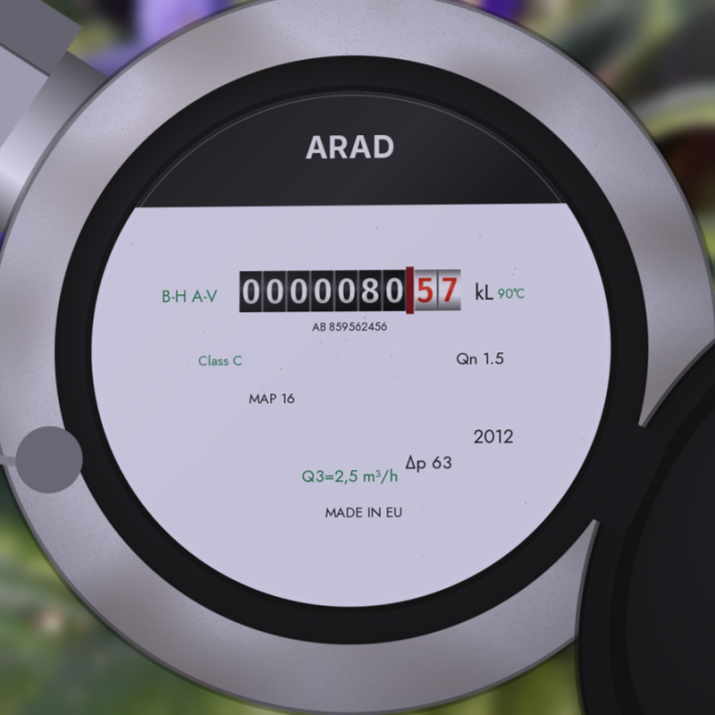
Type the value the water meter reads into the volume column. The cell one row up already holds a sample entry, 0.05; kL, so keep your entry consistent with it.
80.57; kL
